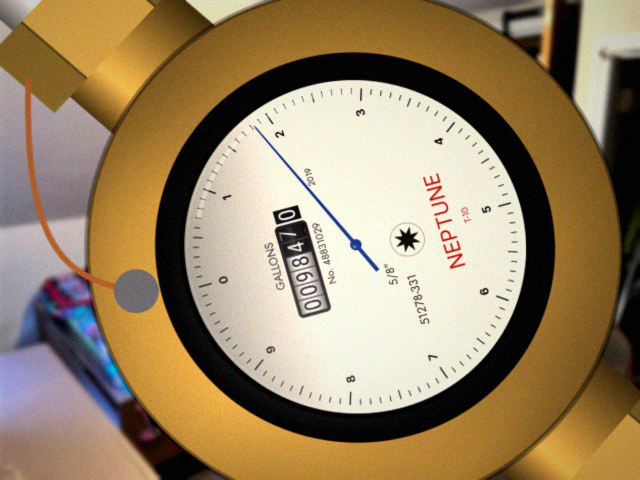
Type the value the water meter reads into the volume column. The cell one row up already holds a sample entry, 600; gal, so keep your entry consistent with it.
98471.8; gal
